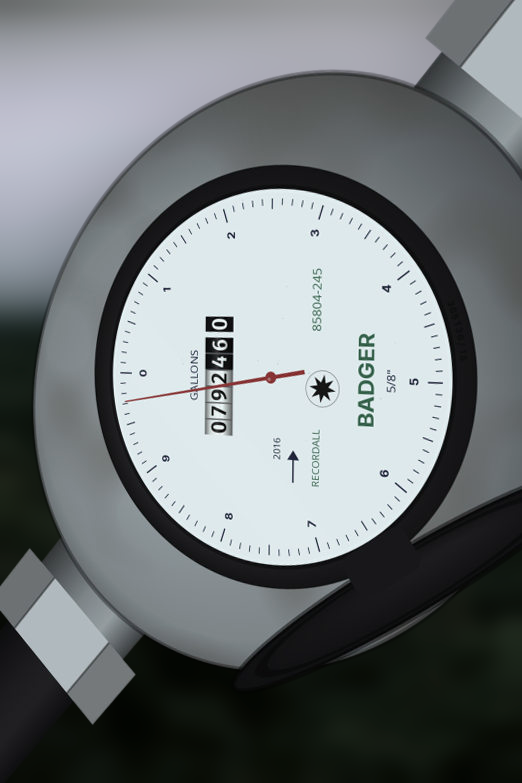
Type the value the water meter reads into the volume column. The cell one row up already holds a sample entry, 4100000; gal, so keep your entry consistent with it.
792459.7; gal
